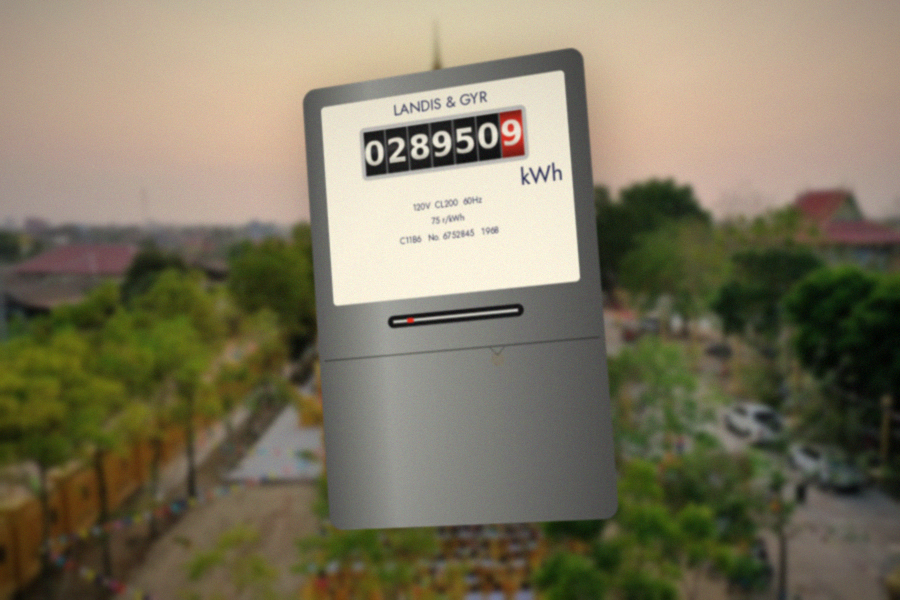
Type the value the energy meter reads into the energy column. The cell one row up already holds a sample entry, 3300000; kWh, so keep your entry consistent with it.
28950.9; kWh
